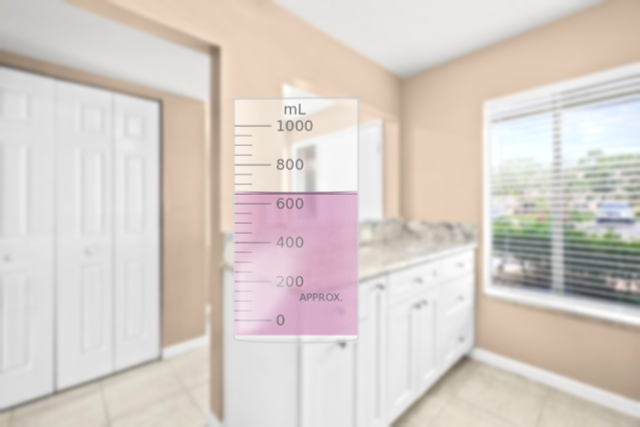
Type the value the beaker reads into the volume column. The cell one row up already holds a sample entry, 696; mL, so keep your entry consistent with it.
650; mL
